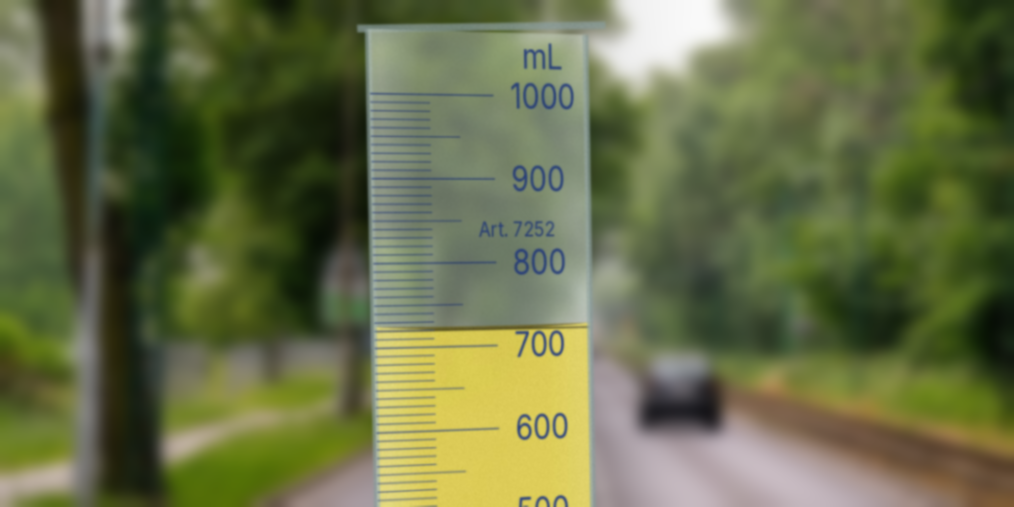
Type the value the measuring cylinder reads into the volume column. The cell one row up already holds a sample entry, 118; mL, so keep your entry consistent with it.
720; mL
